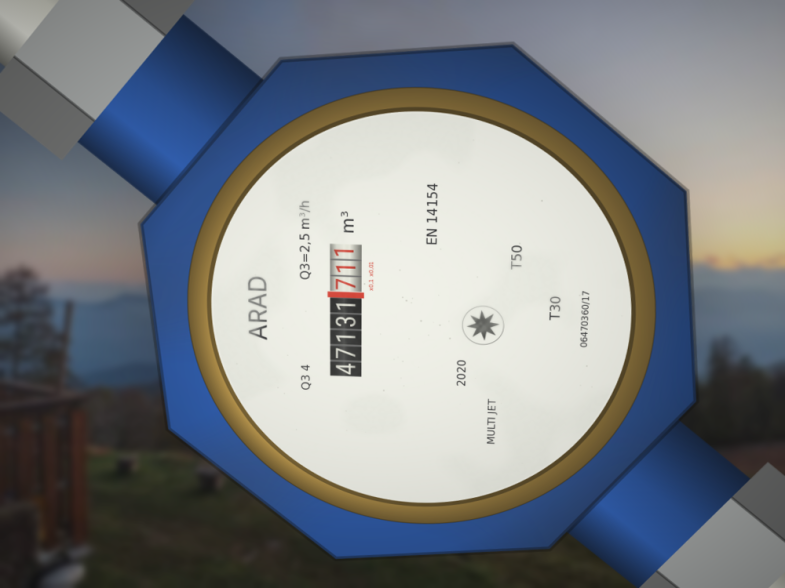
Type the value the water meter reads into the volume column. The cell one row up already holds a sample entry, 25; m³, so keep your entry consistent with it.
47131.711; m³
